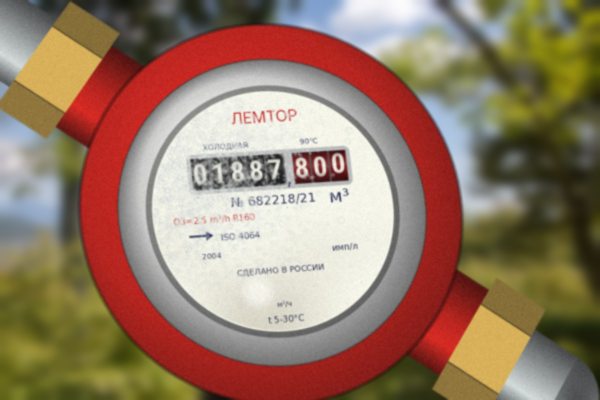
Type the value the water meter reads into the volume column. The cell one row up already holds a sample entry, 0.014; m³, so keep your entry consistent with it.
1887.800; m³
